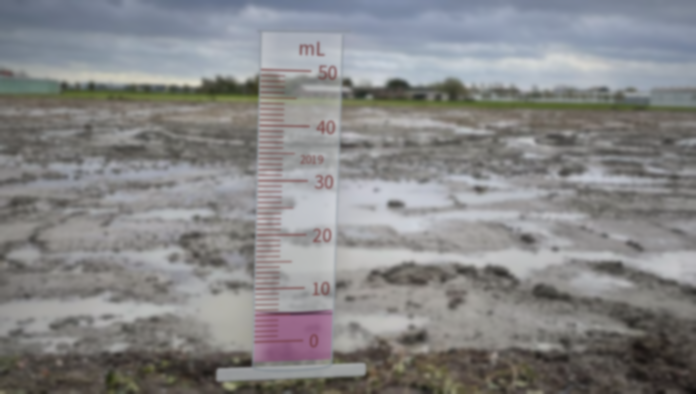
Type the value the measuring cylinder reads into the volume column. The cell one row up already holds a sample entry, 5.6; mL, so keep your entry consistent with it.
5; mL
